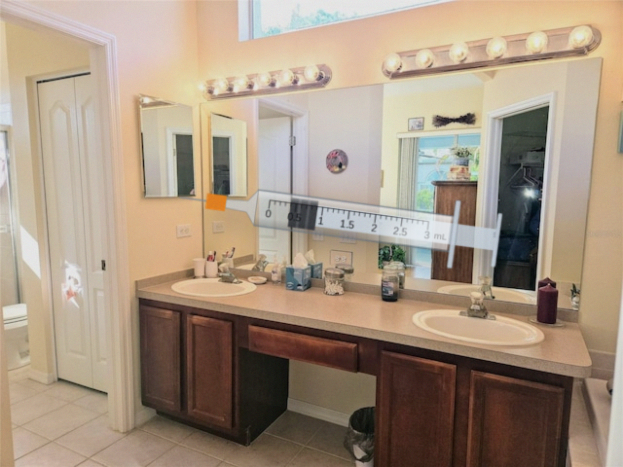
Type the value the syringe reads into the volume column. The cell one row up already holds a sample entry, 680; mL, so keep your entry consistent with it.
0.4; mL
